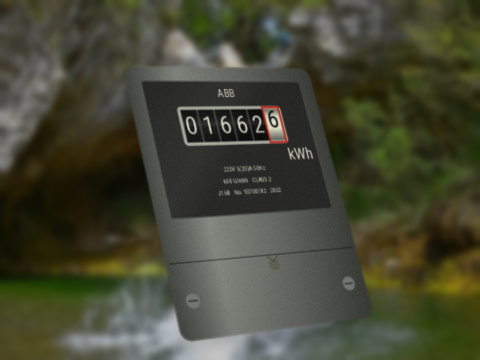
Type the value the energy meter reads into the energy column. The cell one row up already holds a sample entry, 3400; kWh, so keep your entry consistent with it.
1662.6; kWh
